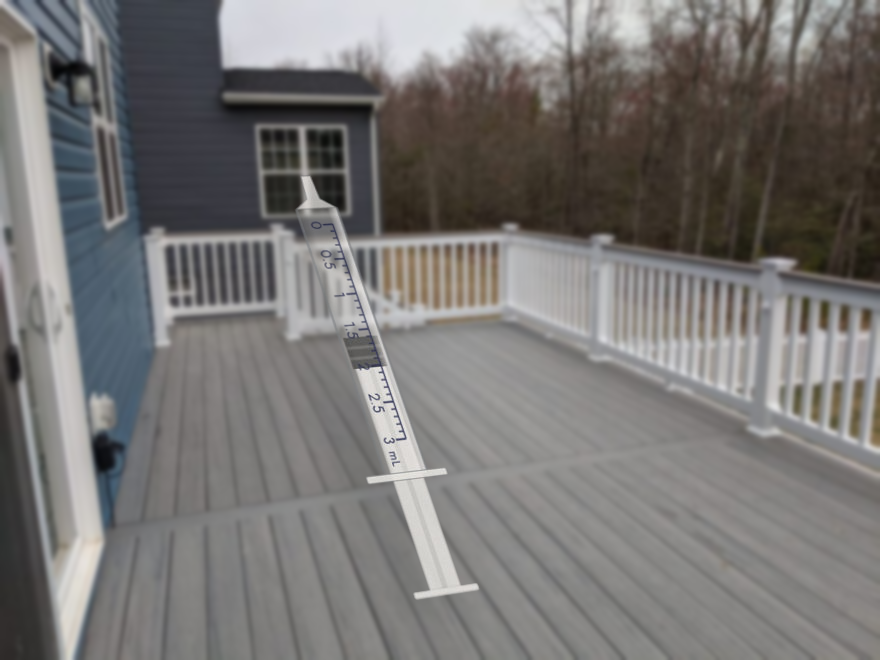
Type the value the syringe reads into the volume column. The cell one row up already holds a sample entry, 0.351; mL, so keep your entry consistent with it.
1.6; mL
